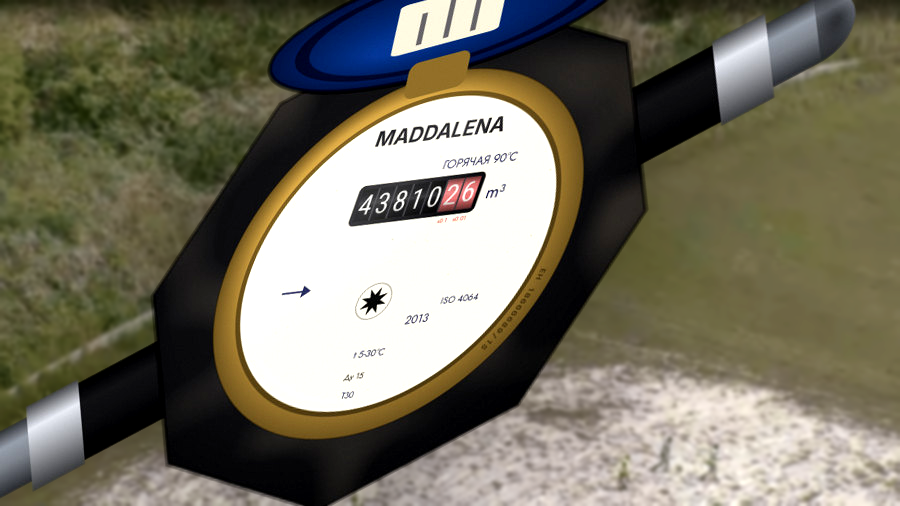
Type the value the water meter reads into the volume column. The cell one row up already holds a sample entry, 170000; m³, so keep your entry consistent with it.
43810.26; m³
